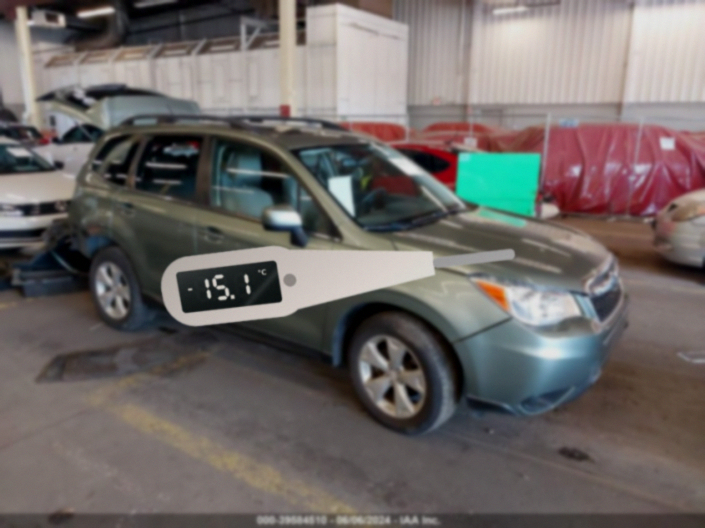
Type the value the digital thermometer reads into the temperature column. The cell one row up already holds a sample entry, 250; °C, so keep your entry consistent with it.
-15.1; °C
